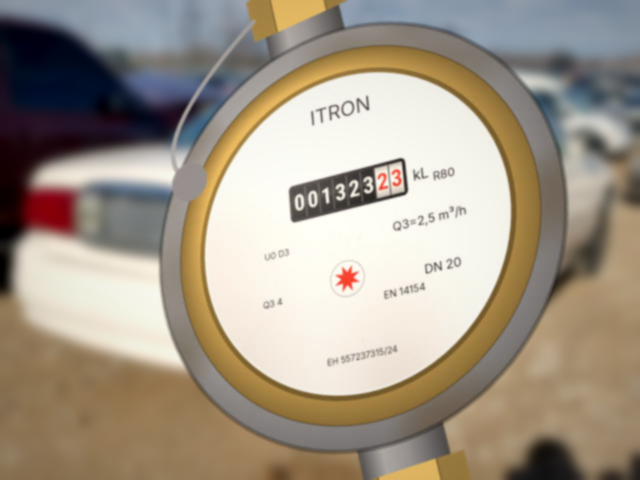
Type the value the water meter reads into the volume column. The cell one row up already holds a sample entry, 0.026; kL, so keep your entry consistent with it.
1323.23; kL
